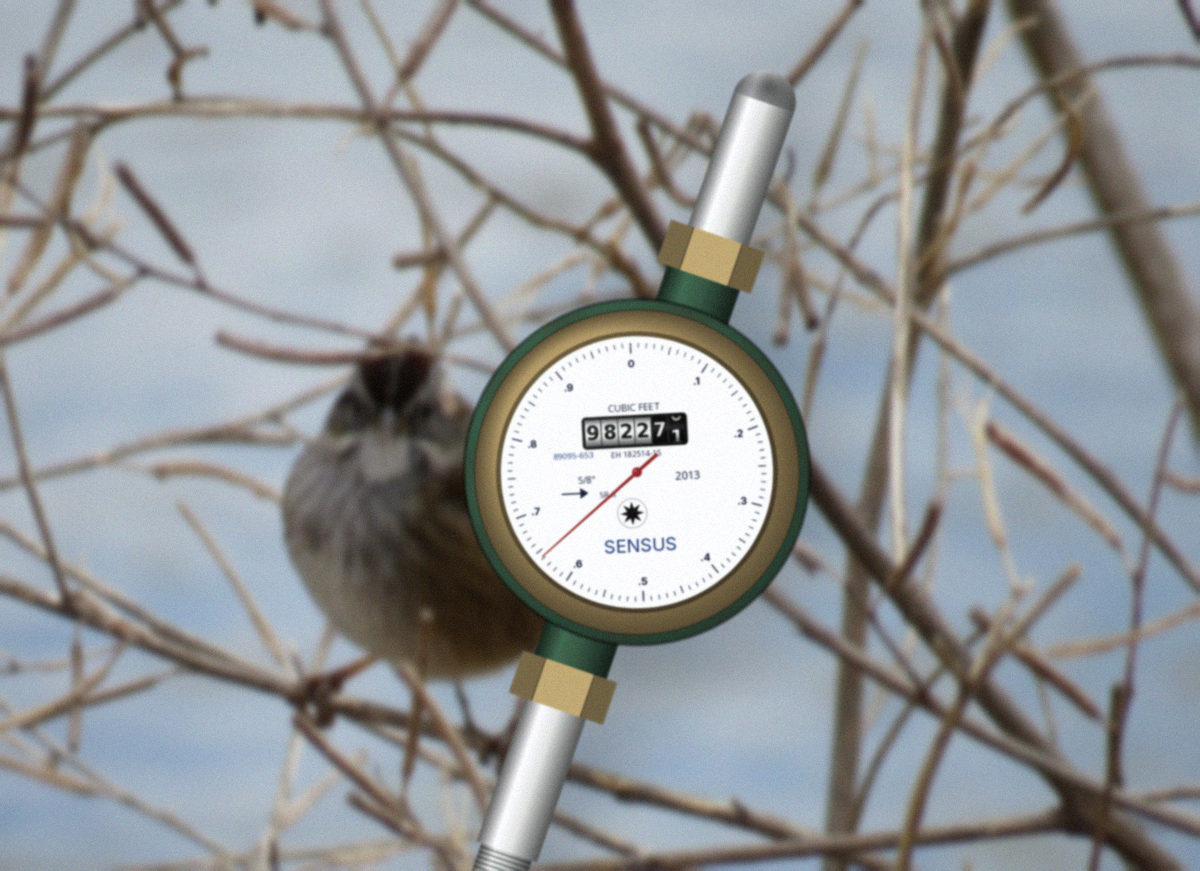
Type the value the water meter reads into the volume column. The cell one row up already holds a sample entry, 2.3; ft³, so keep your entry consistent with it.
982270.64; ft³
